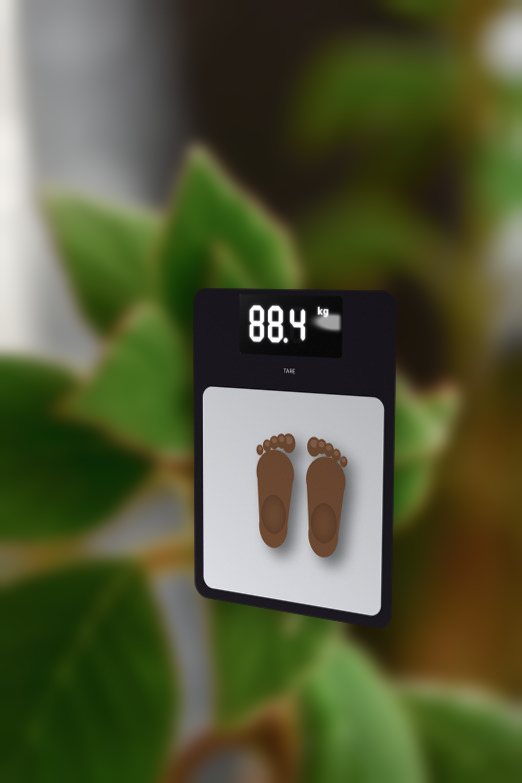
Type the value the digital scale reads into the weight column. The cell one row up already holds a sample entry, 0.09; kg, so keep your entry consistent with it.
88.4; kg
